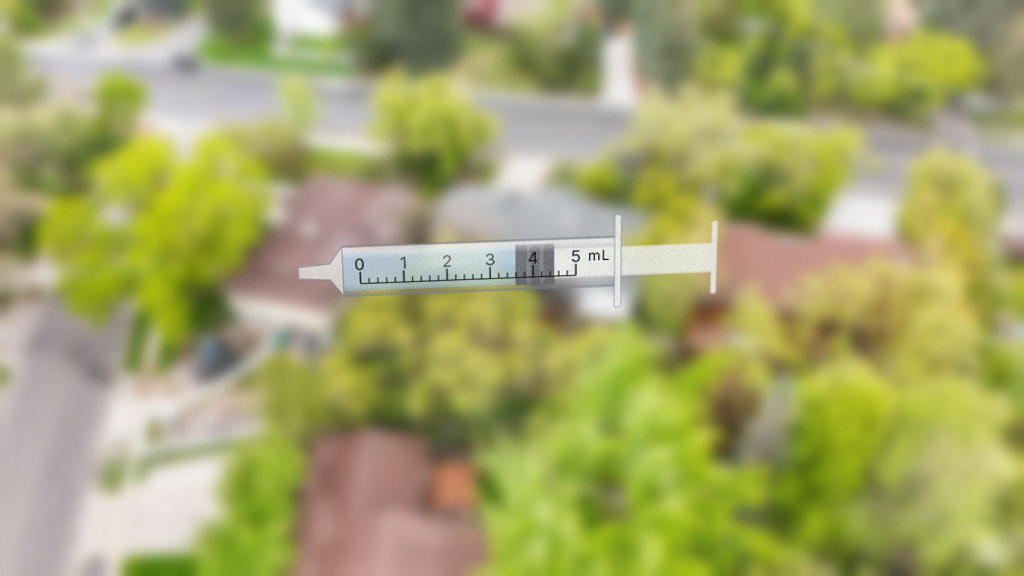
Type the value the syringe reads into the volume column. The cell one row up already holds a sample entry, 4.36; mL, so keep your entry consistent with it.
3.6; mL
